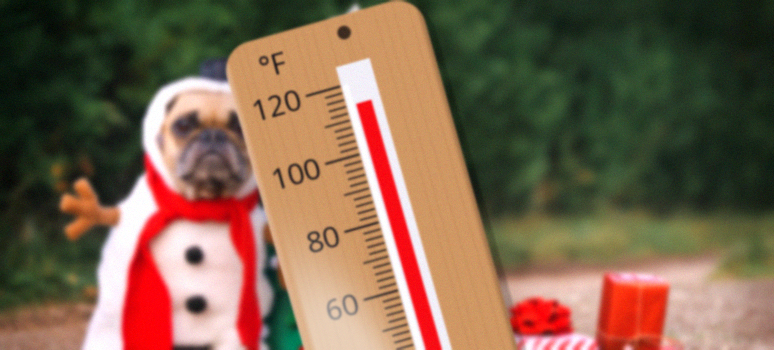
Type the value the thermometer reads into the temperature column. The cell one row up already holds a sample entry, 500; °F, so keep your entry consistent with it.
114; °F
